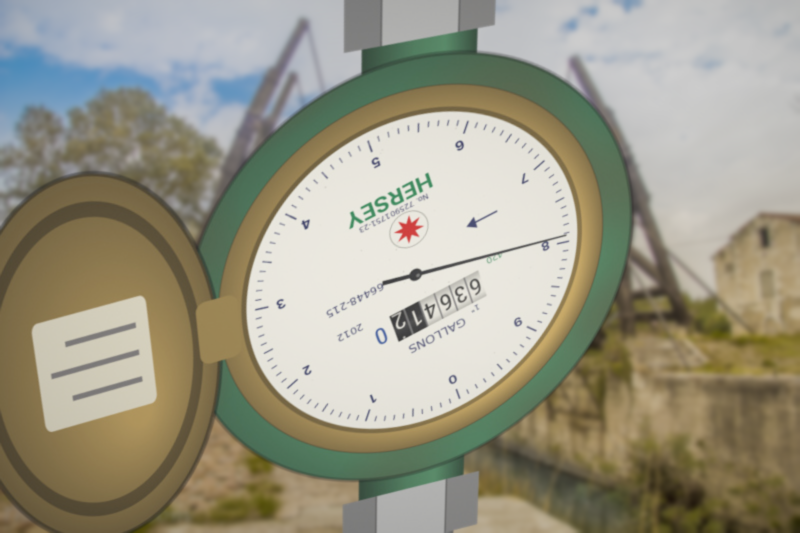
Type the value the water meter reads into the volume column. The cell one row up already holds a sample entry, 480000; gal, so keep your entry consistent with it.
6364117.9; gal
